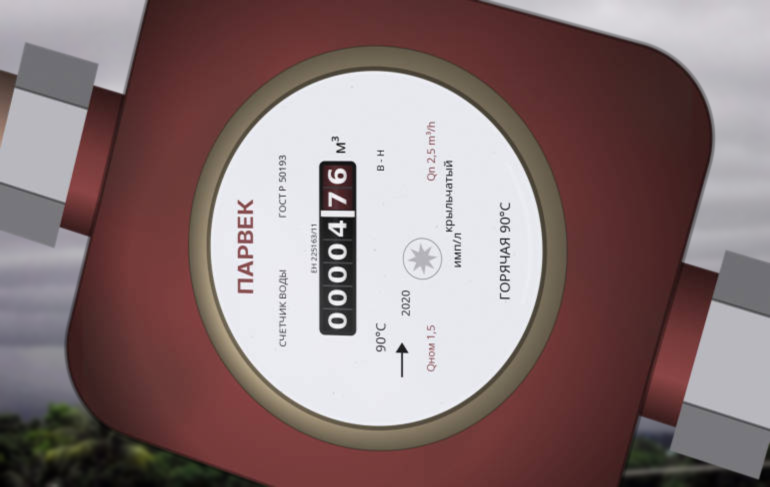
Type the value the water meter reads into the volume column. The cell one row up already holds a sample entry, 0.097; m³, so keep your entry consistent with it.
4.76; m³
